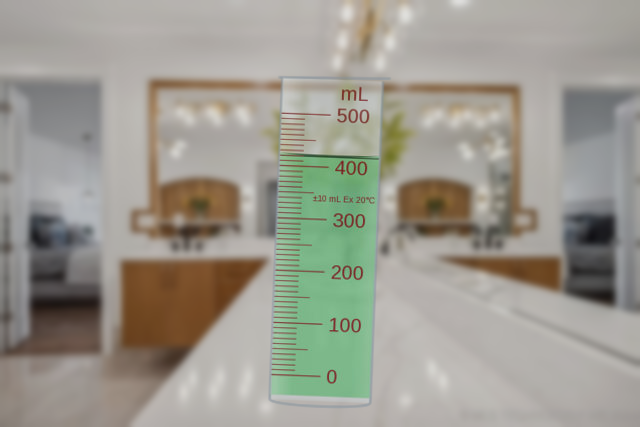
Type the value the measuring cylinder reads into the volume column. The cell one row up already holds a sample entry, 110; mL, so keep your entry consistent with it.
420; mL
